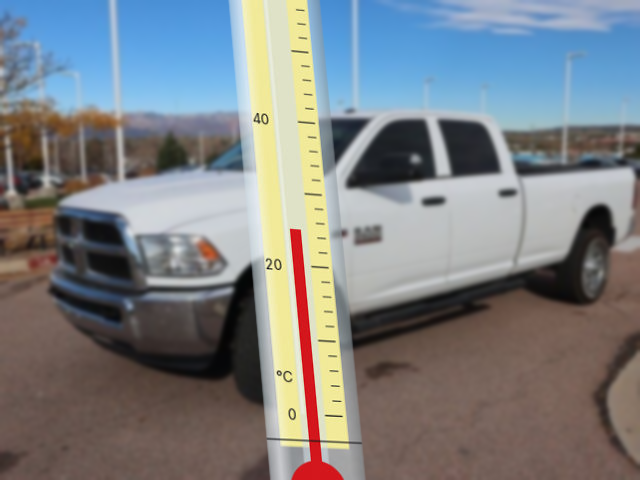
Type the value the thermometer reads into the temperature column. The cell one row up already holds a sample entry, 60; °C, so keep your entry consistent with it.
25; °C
